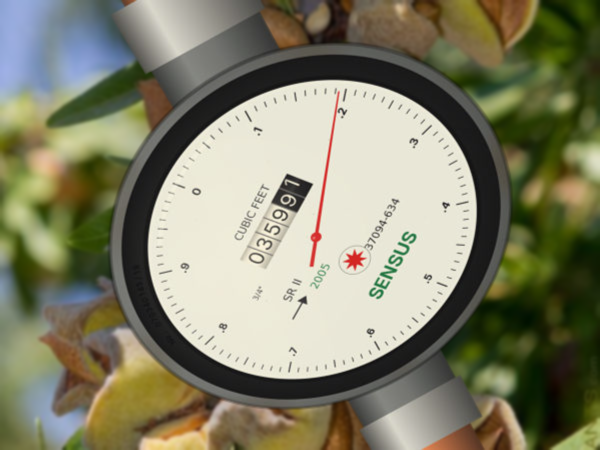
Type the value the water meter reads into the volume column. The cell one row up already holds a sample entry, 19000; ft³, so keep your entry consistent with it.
35991.19; ft³
